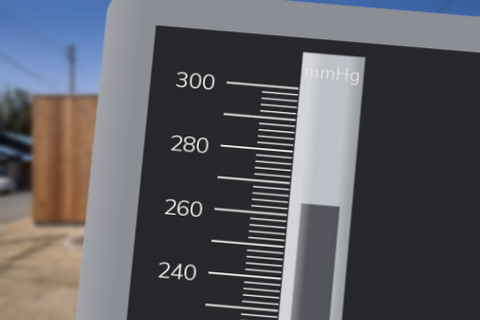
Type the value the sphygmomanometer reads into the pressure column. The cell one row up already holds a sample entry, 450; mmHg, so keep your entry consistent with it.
264; mmHg
